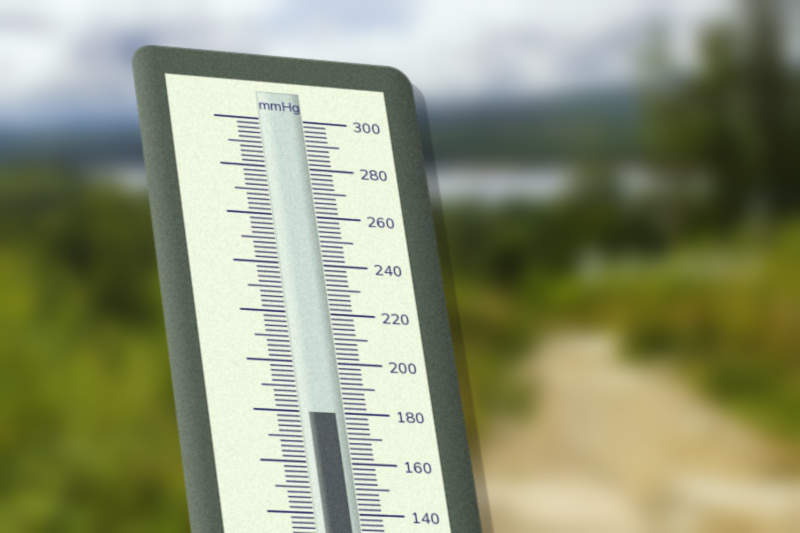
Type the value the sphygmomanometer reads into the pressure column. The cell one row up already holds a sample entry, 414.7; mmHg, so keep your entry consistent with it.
180; mmHg
